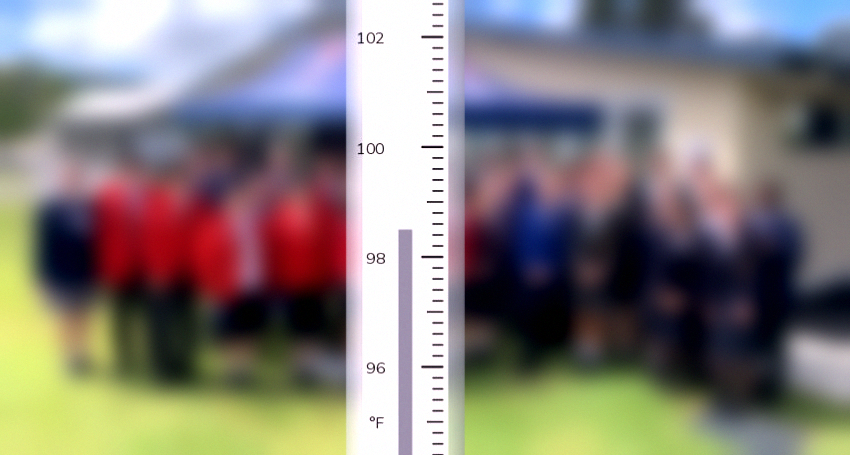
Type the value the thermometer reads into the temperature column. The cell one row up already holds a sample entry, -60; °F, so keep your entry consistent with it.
98.5; °F
